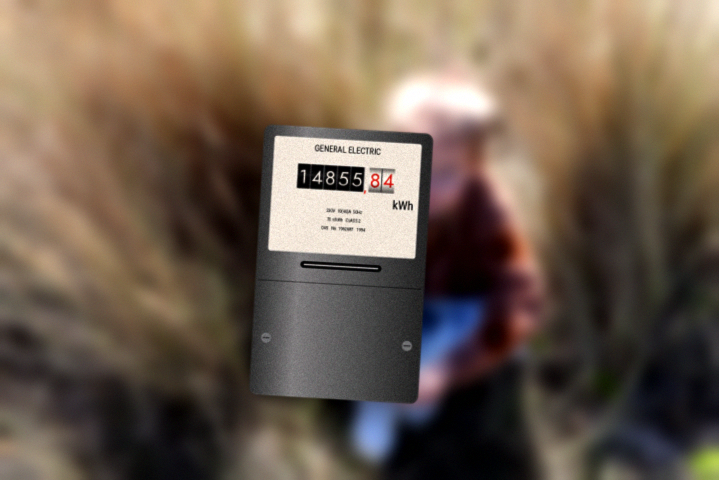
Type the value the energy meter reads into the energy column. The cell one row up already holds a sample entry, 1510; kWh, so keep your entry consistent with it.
14855.84; kWh
